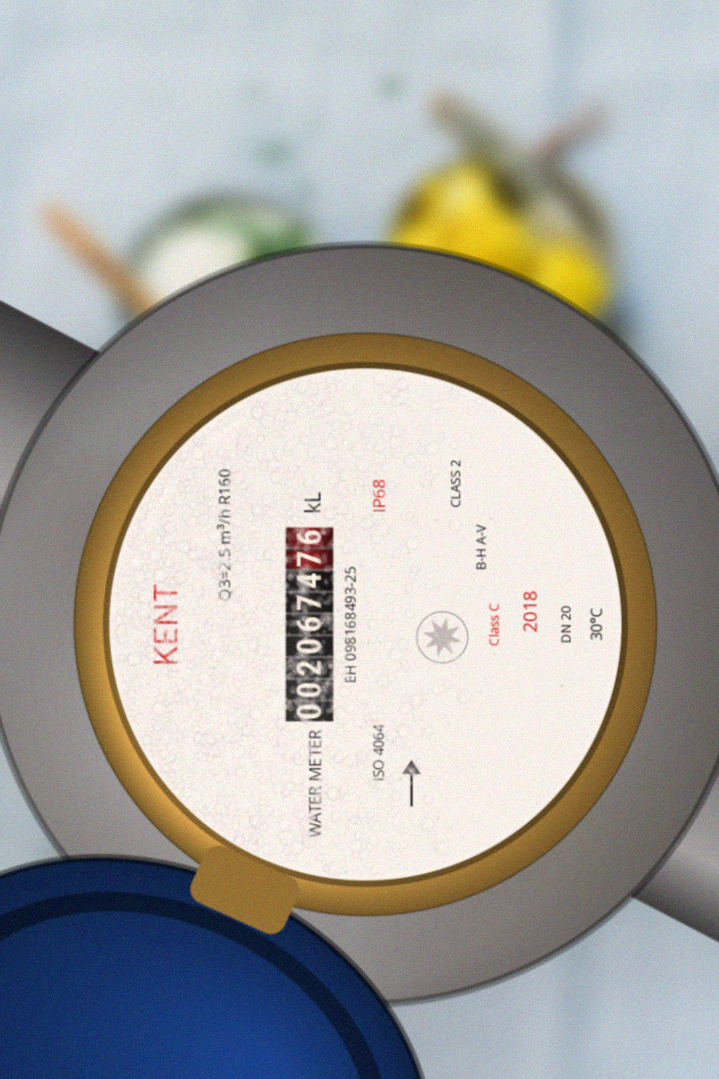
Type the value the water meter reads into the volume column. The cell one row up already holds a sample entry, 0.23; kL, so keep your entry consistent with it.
20674.76; kL
